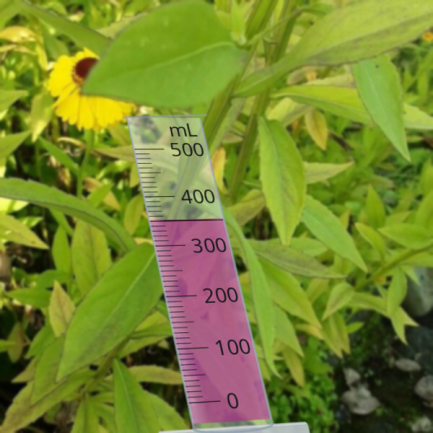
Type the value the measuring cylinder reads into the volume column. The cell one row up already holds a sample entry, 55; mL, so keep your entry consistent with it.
350; mL
